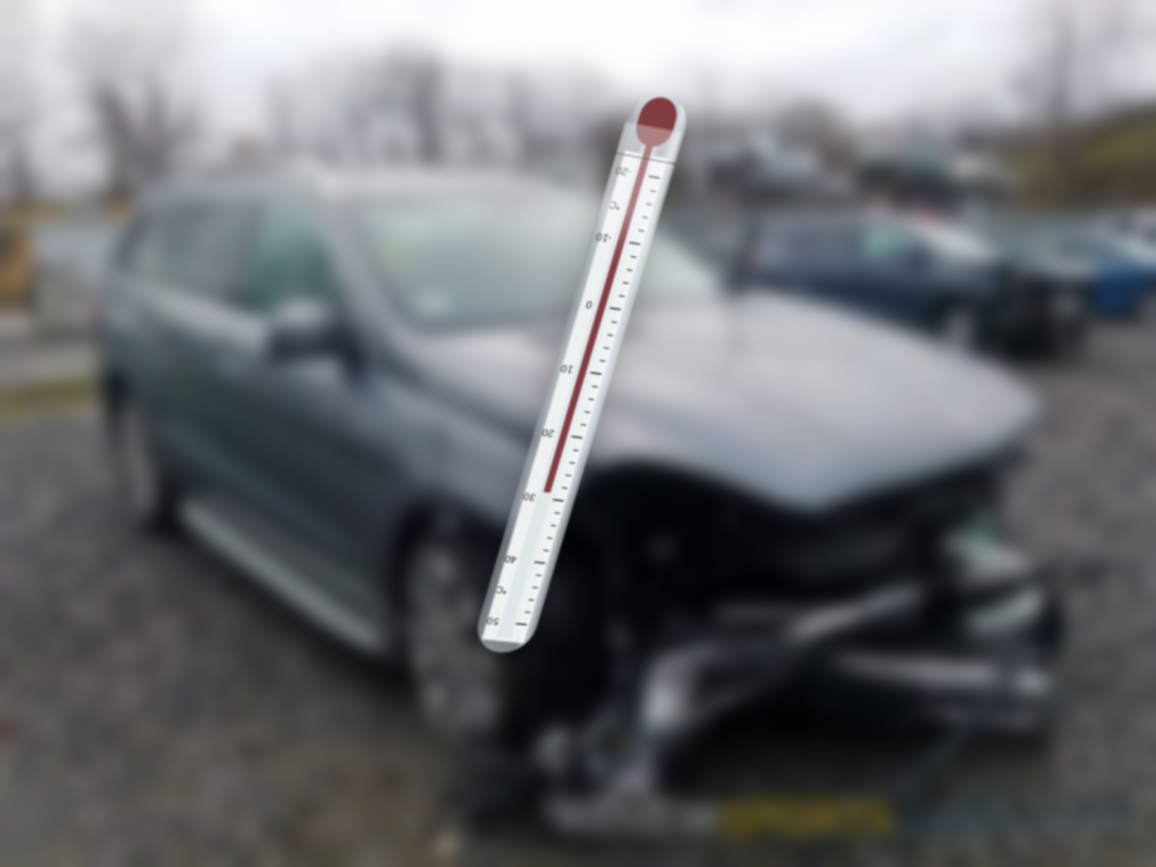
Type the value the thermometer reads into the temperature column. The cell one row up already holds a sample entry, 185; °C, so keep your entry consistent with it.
29; °C
